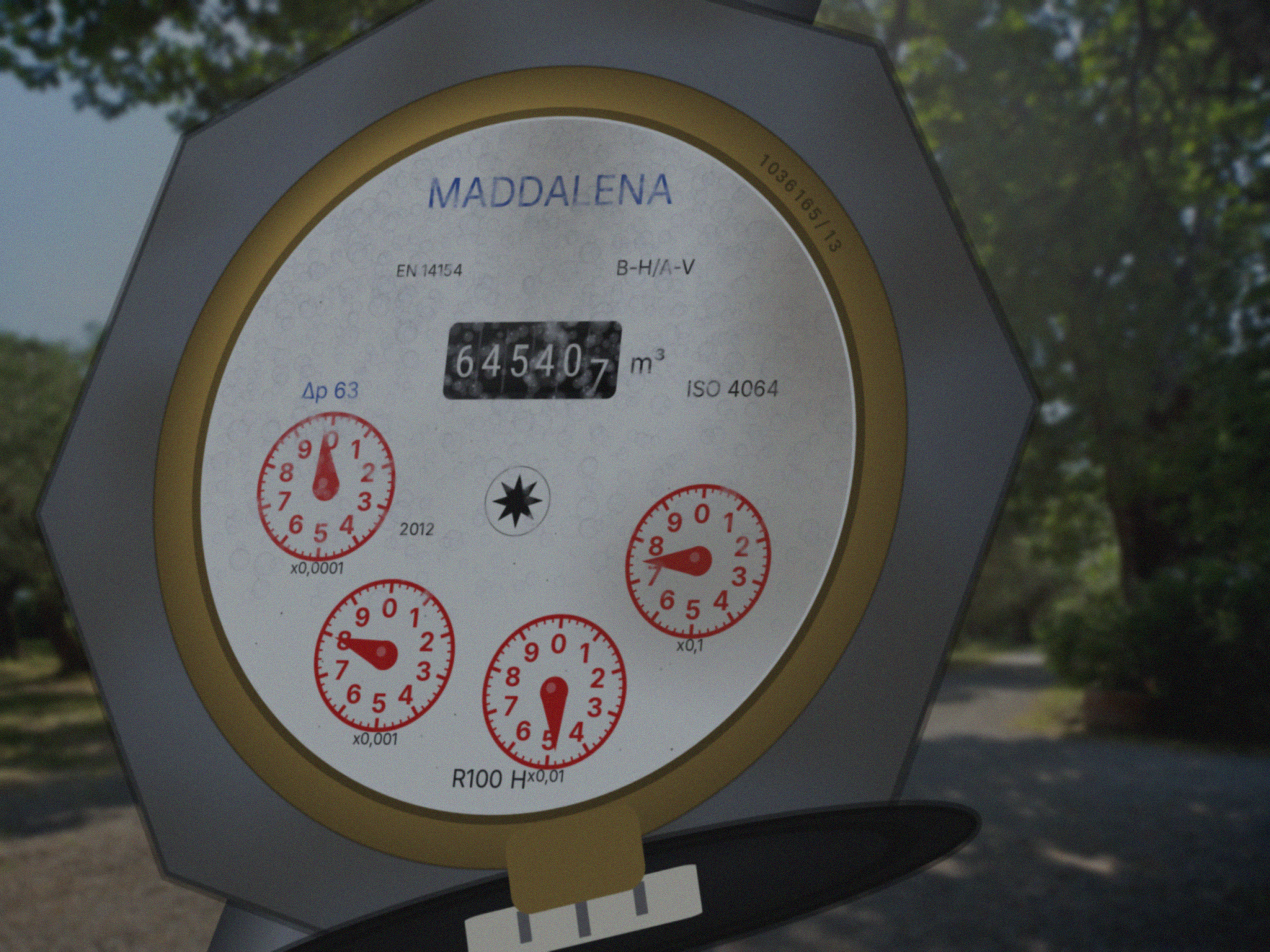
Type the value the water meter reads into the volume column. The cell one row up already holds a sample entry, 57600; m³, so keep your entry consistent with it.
645406.7479; m³
